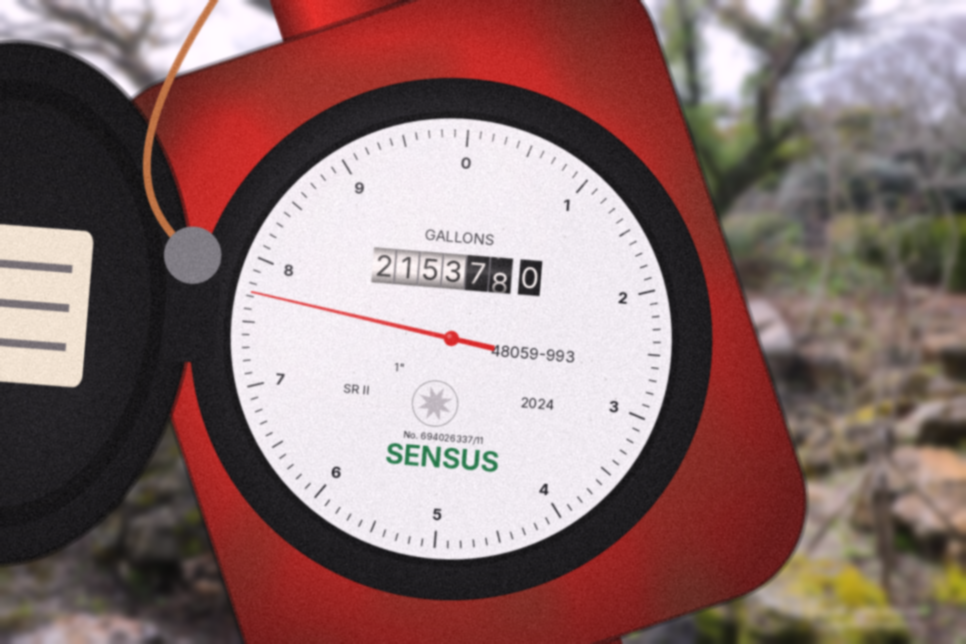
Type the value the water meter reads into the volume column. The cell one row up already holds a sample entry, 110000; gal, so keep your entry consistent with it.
2153777.7; gal
